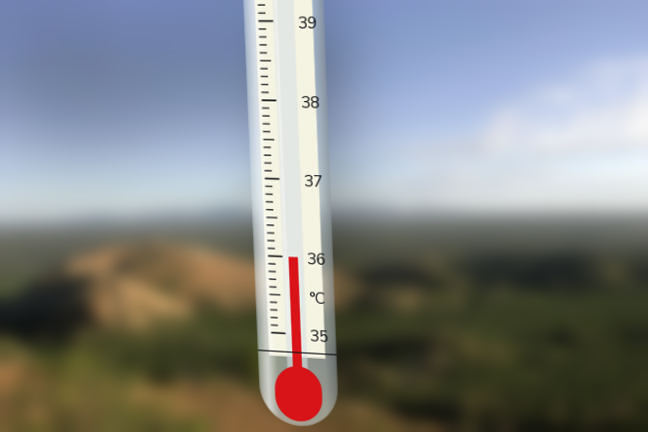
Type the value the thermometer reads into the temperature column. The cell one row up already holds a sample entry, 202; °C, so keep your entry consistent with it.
36; °C
